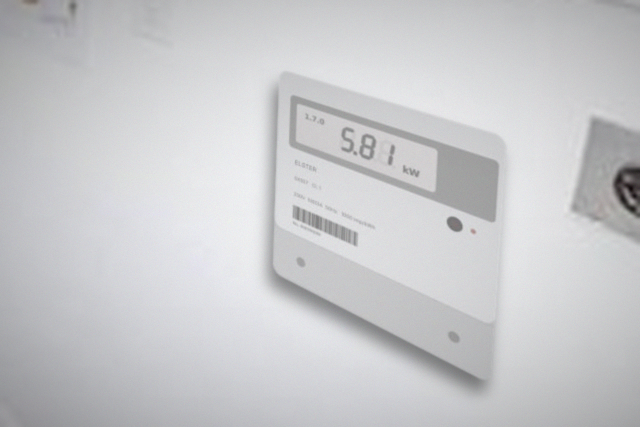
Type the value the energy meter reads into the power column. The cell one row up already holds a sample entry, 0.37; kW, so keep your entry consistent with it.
5.81; kW
